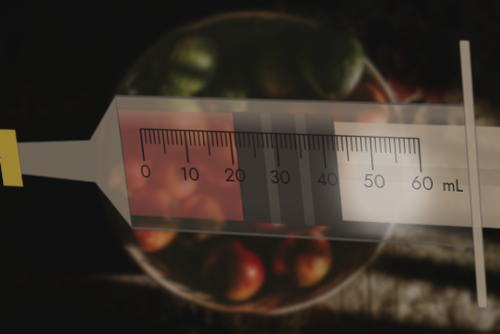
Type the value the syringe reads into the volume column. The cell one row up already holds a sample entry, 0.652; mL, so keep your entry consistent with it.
21; mL
